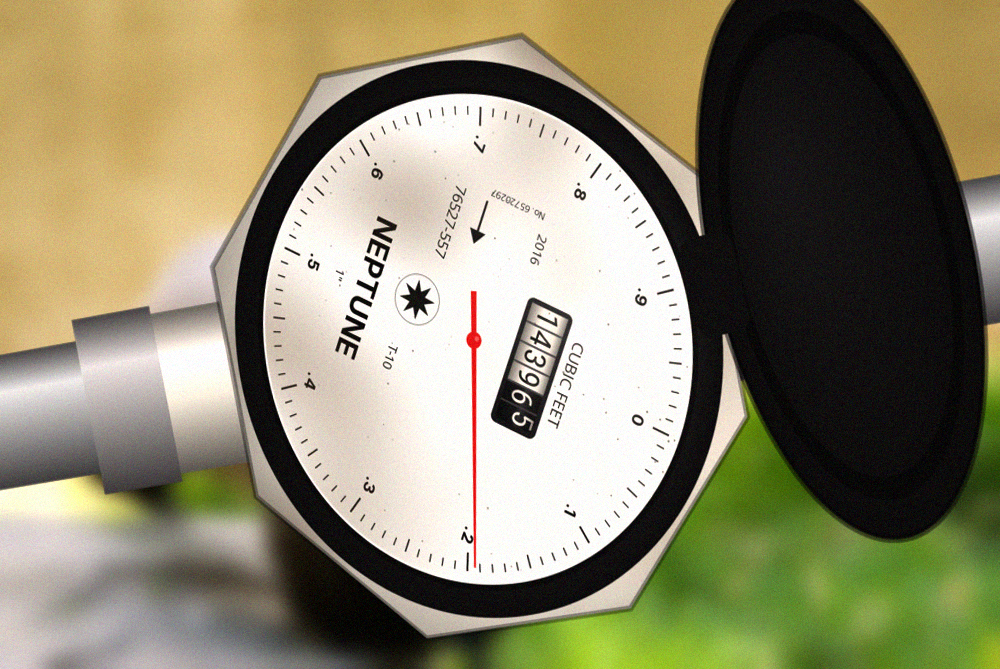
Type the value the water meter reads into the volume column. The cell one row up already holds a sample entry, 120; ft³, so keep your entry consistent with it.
143965.19; ft³
